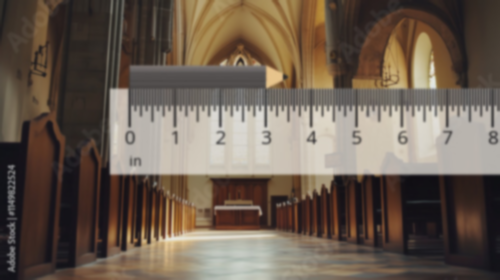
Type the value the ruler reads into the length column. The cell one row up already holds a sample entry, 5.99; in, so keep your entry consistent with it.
3.5; in
